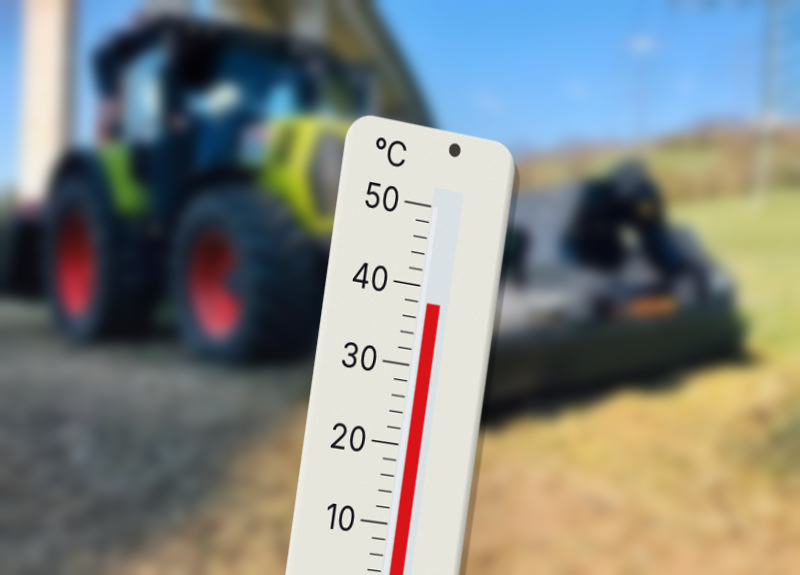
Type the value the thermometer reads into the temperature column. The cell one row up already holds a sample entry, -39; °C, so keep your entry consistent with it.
38; °C
